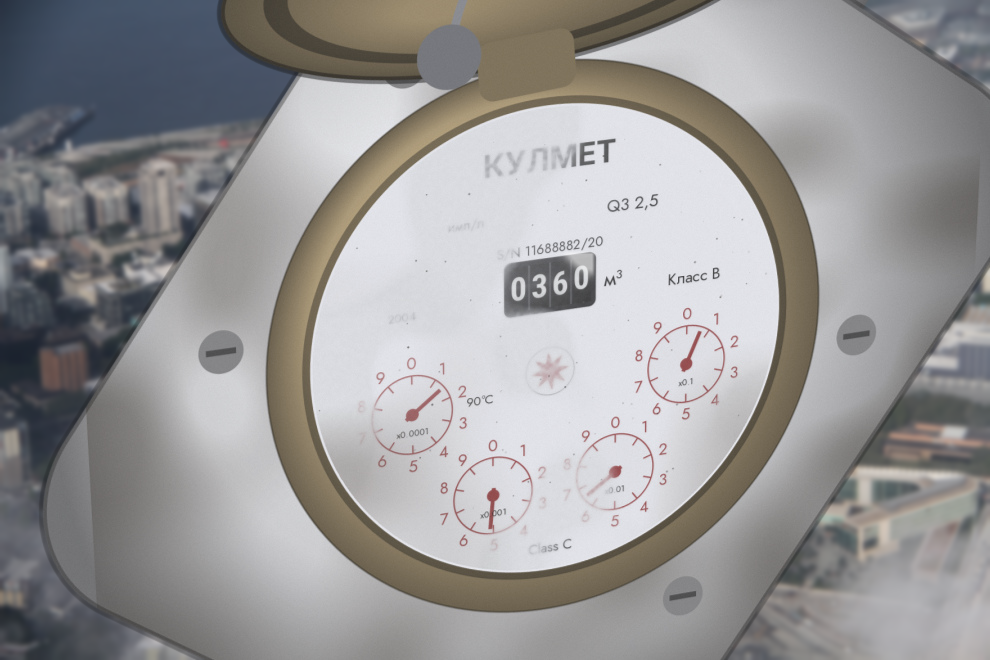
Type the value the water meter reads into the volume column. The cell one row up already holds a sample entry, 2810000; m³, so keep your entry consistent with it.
360.0651; m³
